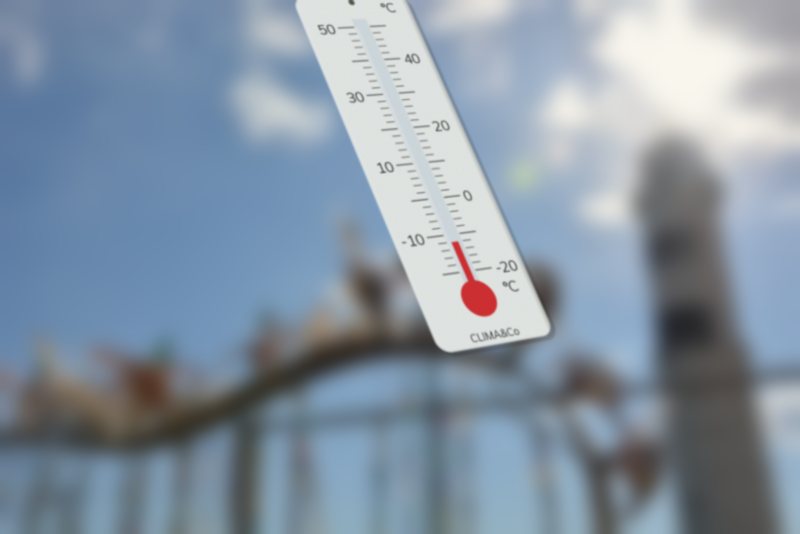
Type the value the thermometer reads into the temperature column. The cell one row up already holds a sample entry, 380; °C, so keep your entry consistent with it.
-12; °C
